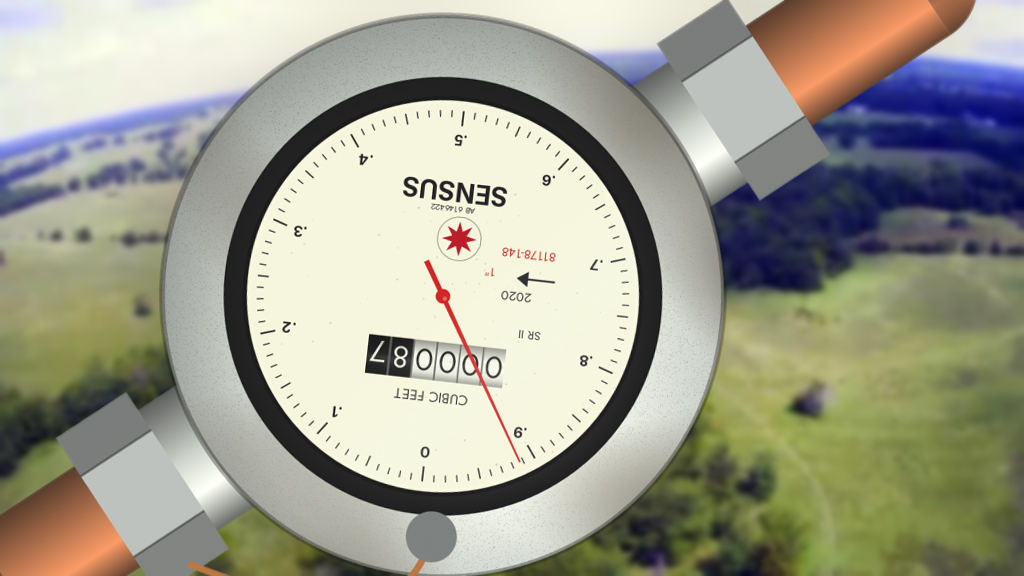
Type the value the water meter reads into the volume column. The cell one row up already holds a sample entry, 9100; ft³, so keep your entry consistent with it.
86.91; ft³
